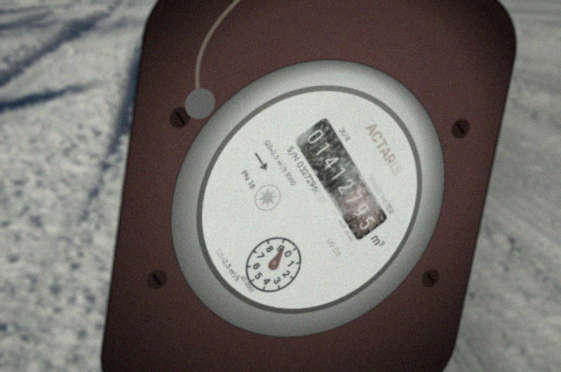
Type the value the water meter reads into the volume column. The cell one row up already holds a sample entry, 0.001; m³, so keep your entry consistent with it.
1412.7949; m³
